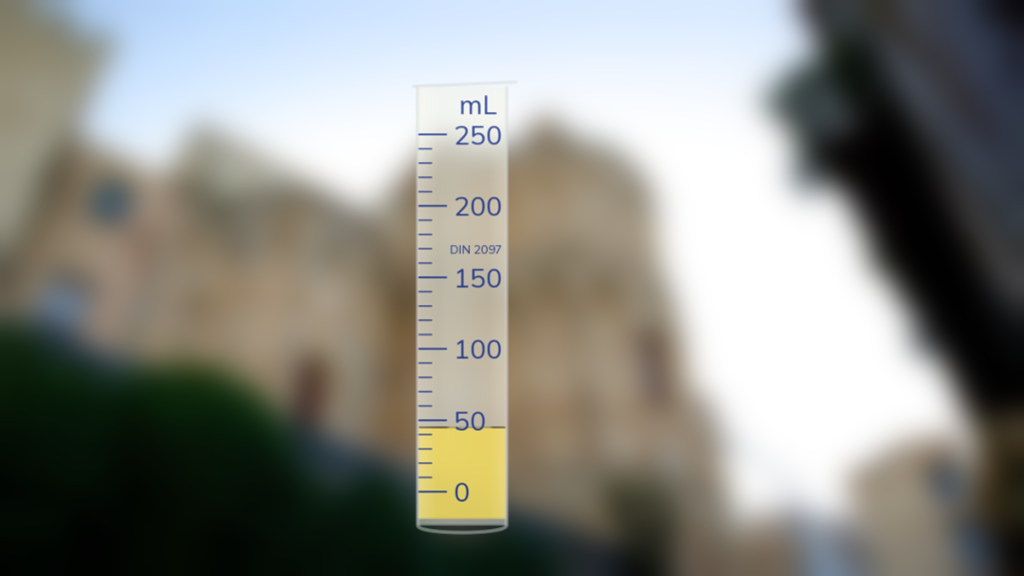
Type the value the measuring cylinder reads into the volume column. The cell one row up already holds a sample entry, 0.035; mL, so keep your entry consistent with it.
45; mL
